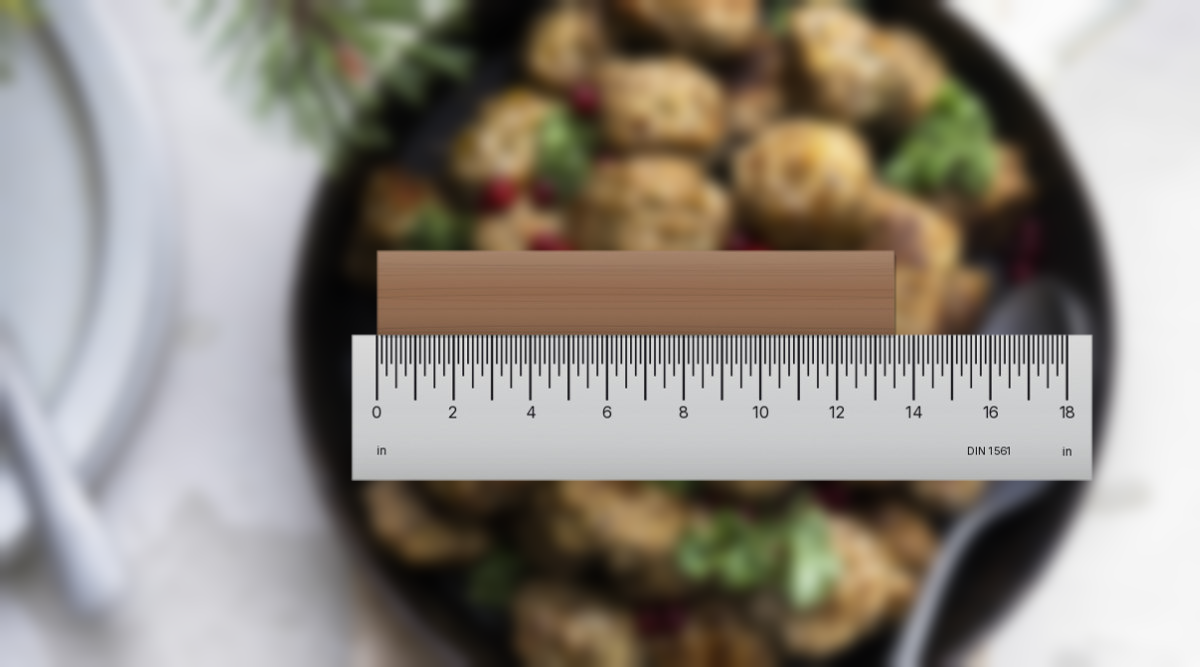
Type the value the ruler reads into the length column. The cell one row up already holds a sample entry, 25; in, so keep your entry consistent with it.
13.5; in
